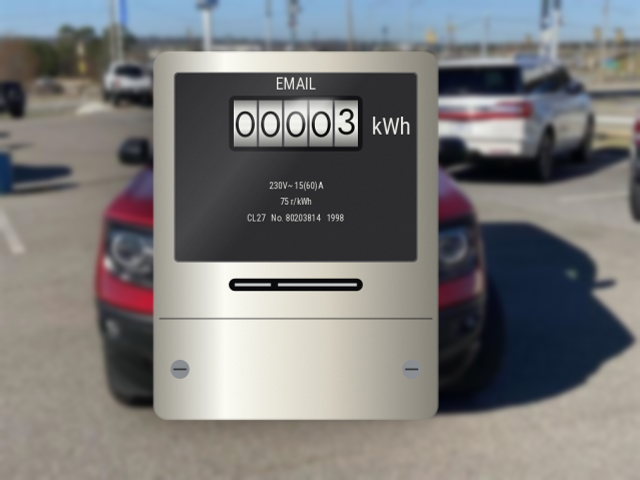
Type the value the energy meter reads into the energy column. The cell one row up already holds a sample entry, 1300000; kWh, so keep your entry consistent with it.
3; kWh
